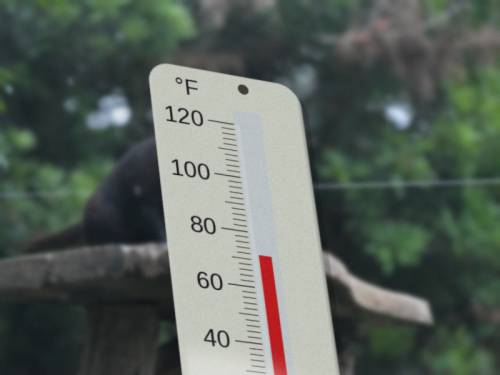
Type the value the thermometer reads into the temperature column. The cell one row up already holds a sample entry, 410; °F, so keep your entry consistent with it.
72; °F
